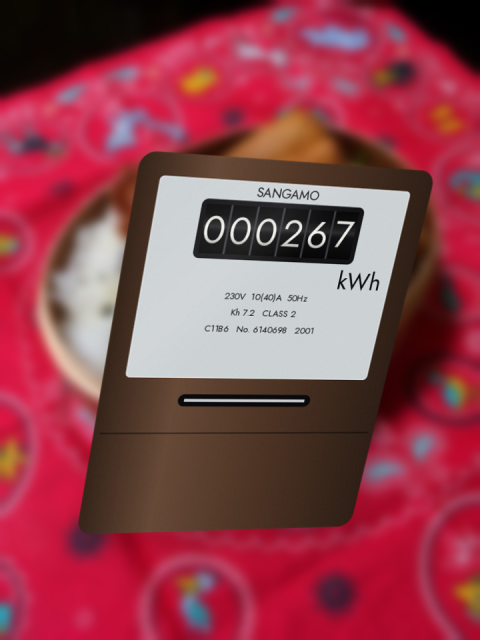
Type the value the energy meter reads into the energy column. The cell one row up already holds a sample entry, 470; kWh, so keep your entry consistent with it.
267; kWh
